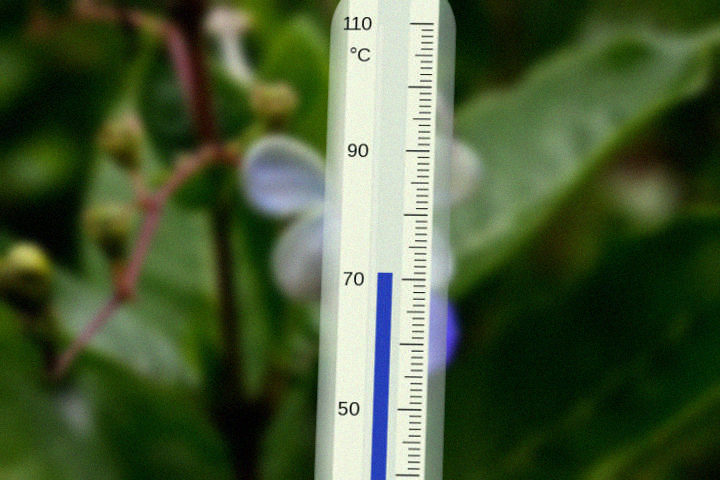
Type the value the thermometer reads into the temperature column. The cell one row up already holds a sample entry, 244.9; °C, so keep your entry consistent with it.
71; °C
